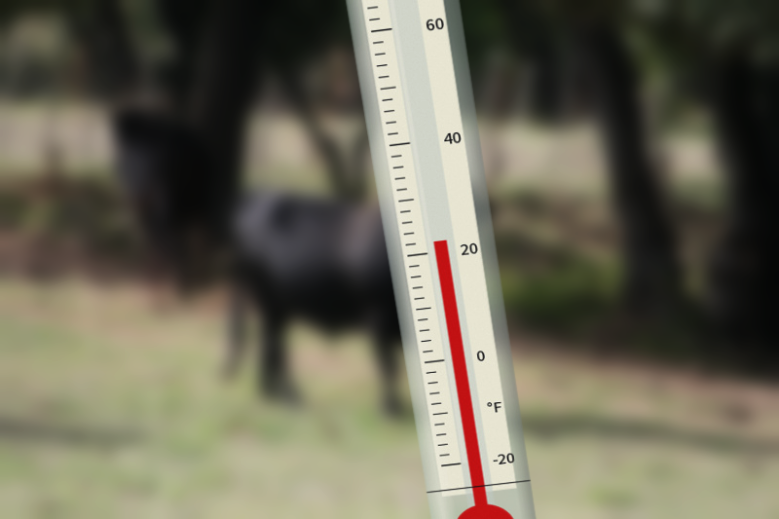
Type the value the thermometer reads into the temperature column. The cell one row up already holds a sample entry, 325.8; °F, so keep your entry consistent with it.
22; °F
